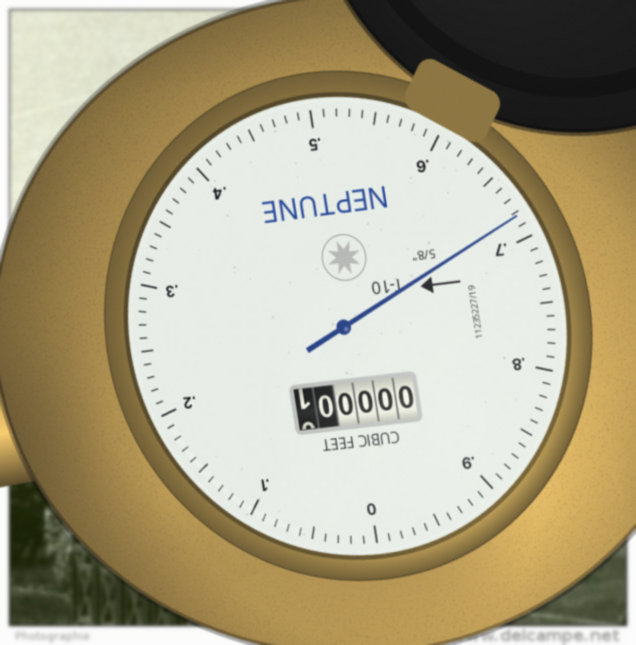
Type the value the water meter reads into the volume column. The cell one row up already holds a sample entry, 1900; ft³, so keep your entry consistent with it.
0.68; ft³
